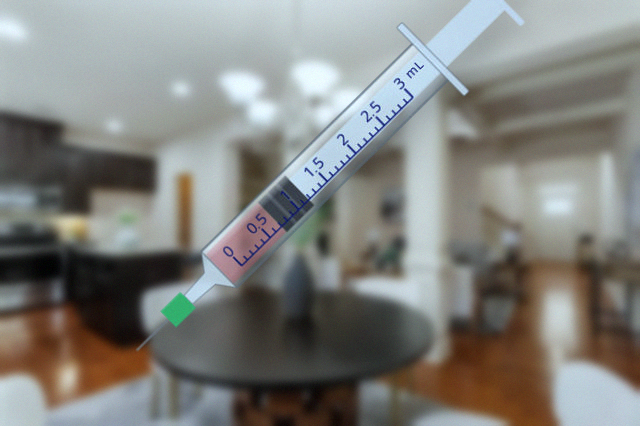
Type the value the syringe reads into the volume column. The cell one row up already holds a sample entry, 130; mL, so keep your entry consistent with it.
0.7; mL
